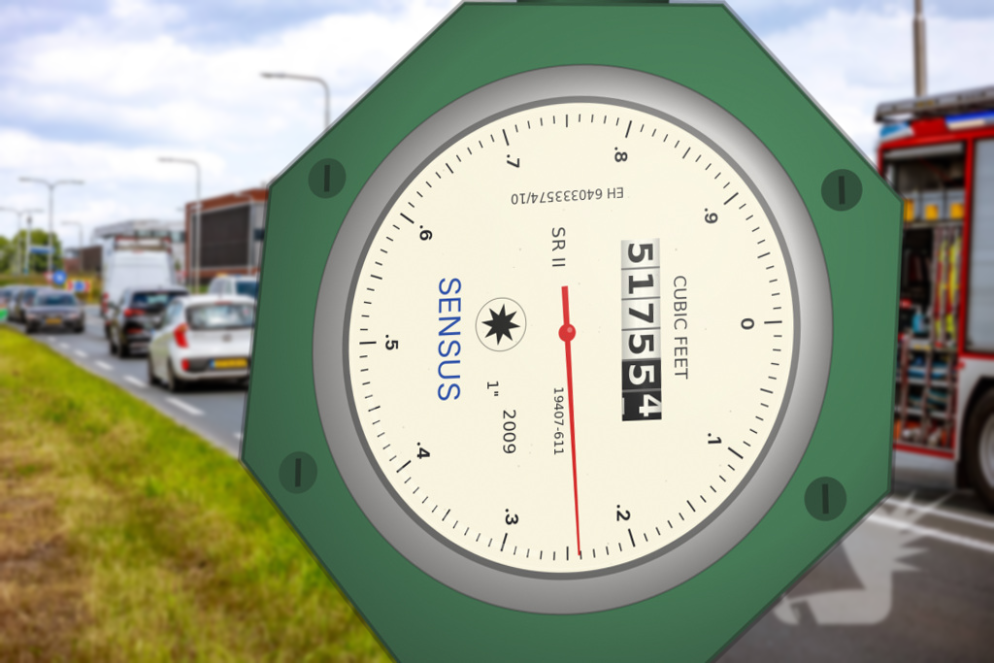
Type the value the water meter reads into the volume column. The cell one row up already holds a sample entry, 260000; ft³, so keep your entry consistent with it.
517554.24; ft³
